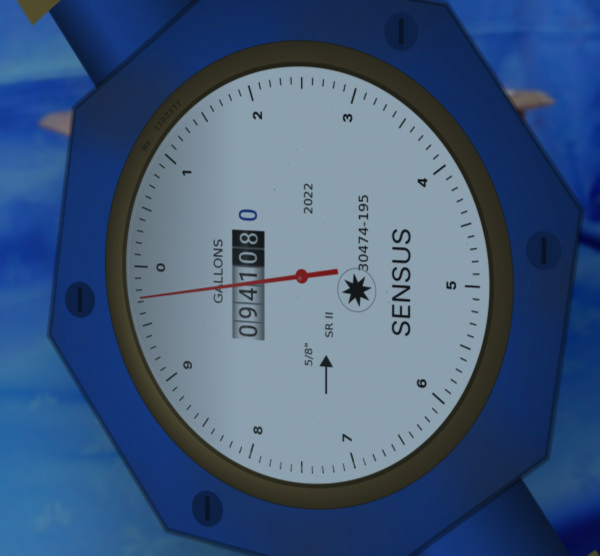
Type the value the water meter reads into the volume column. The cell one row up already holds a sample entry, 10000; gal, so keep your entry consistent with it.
941079.7; gal
